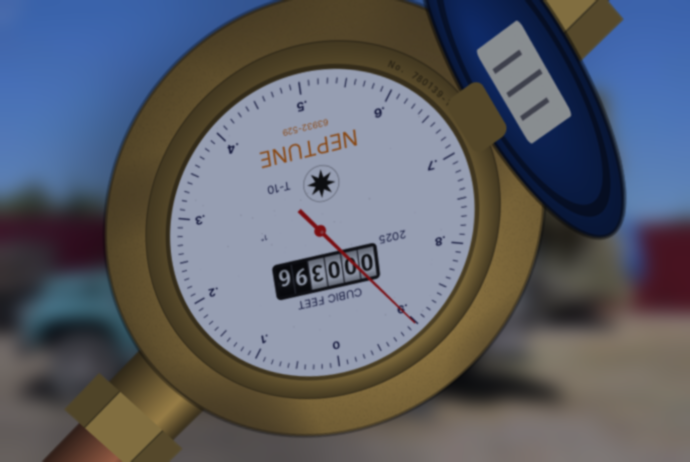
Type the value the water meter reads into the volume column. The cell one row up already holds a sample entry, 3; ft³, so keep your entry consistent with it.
395.90; ft³
